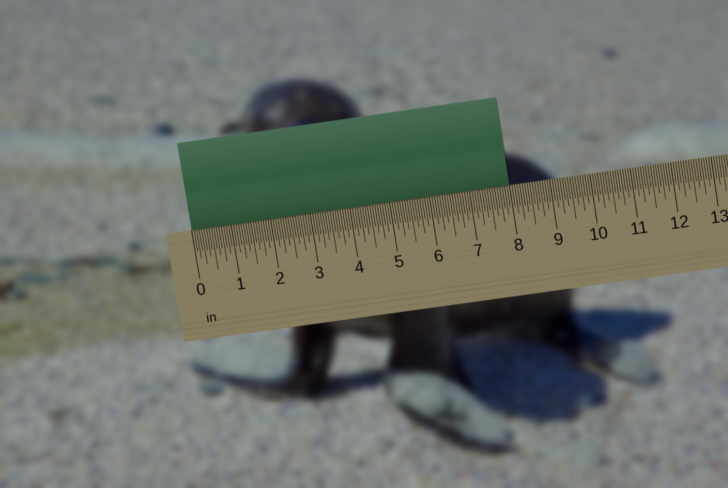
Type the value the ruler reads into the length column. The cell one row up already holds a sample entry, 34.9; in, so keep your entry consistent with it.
8; in
